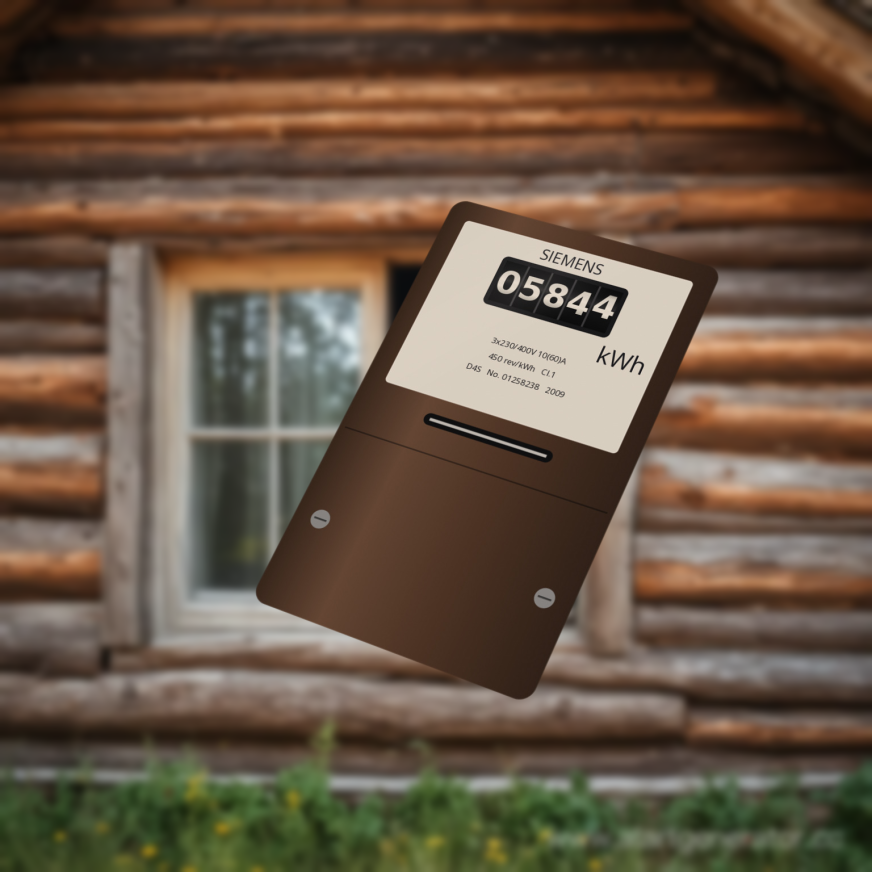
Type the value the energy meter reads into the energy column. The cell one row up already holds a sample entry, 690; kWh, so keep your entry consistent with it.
5844; kWh
